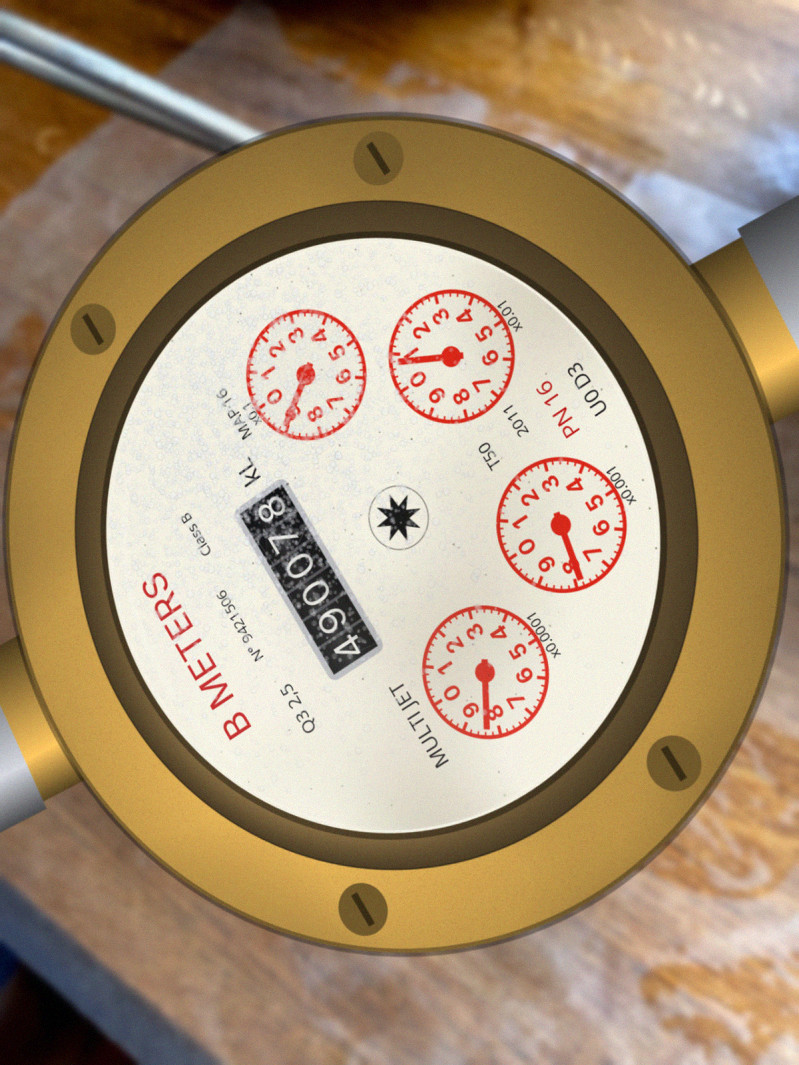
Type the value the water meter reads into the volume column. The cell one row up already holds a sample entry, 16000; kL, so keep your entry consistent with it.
490077.9078; kL
